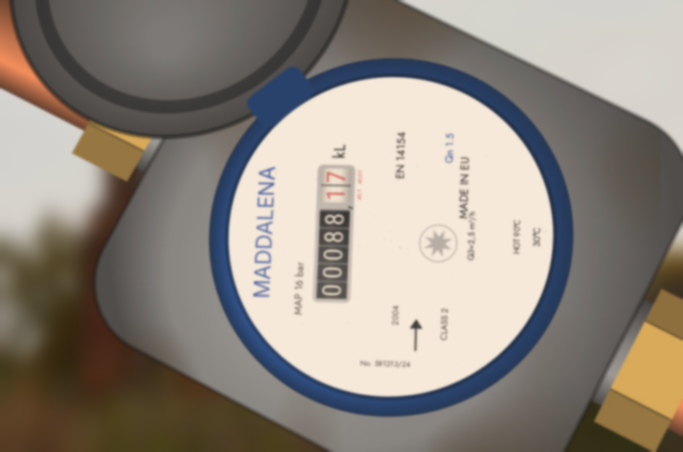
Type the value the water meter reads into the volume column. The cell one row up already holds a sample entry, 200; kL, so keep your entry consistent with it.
88.17; kL
